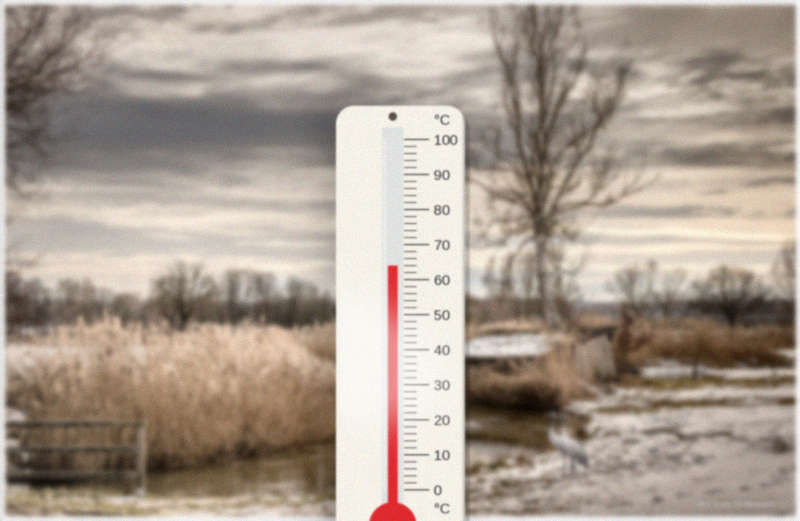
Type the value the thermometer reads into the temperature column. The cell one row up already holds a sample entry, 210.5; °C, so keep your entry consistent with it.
64; °C
